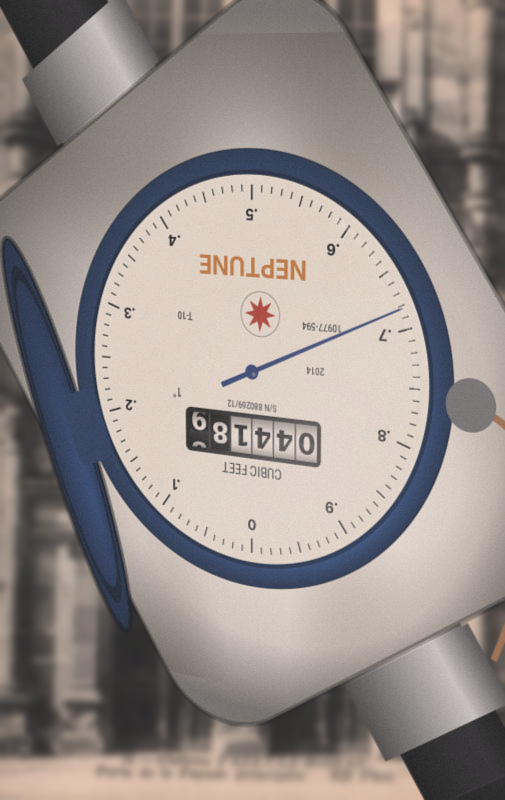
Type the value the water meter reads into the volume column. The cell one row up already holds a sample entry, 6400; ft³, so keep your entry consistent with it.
44188.68; ft³
